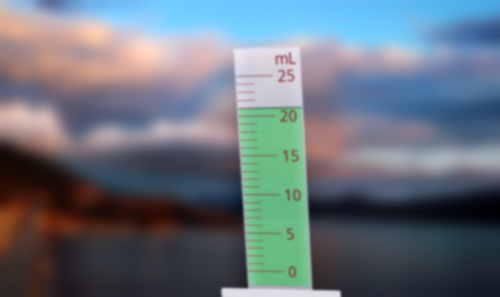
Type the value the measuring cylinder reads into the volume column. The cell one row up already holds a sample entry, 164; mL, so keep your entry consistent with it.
21; mL
